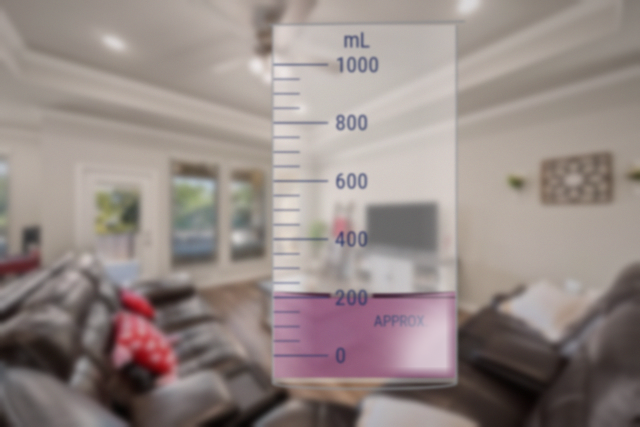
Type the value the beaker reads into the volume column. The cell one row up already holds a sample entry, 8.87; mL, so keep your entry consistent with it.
200; mL
